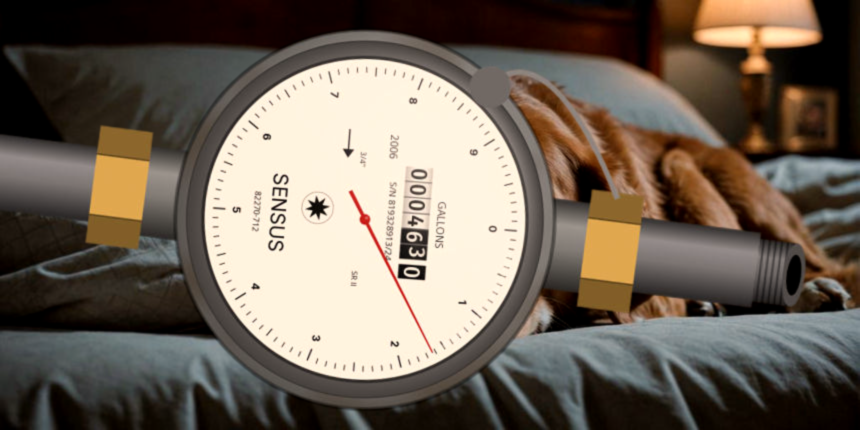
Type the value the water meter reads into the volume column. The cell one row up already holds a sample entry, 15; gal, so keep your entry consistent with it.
4631.6; gal
